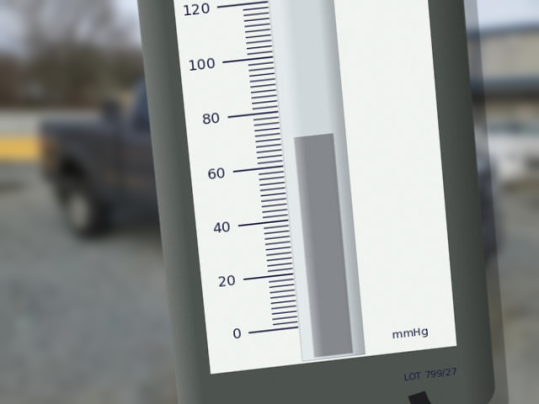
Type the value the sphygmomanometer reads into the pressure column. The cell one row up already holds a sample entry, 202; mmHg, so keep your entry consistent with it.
70; mmHg
